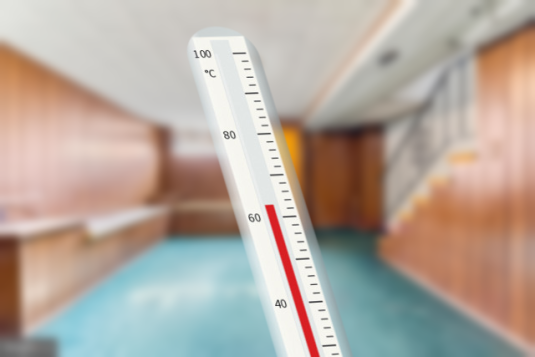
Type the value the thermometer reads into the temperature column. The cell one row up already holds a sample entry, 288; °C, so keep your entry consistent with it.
63; °C
